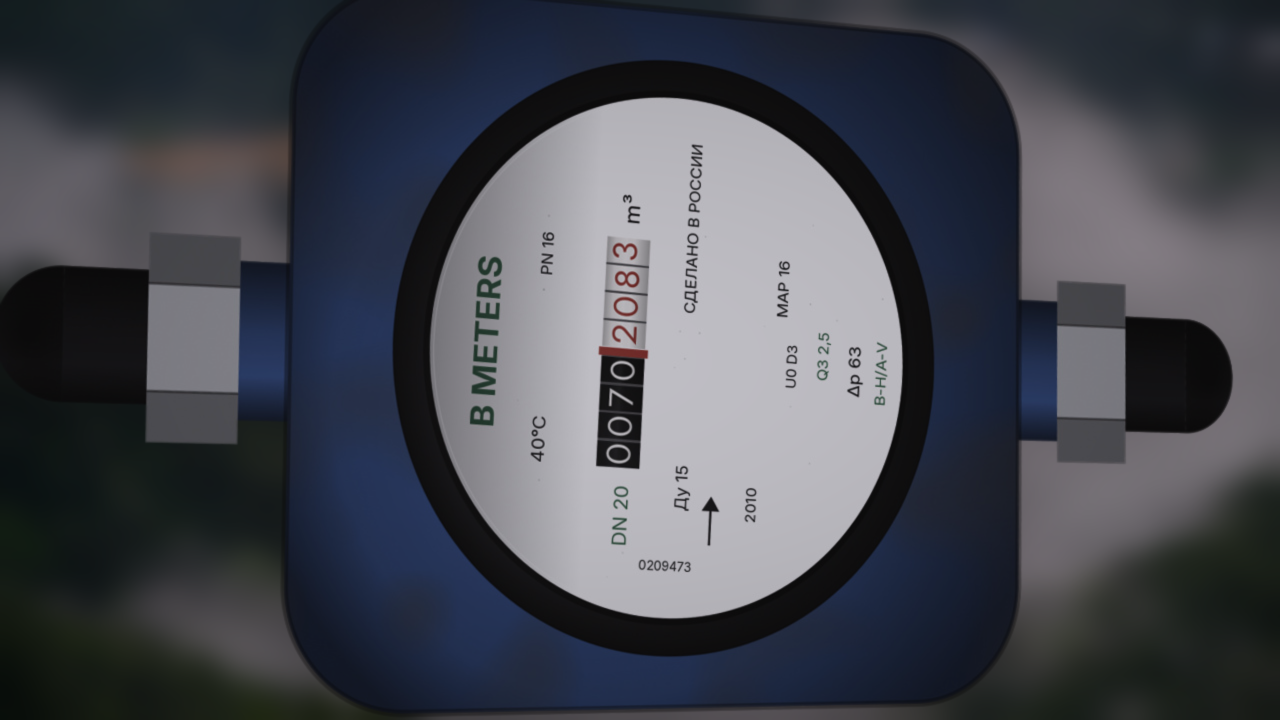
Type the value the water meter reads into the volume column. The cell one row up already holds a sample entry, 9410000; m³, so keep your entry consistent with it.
70.2083; m³
